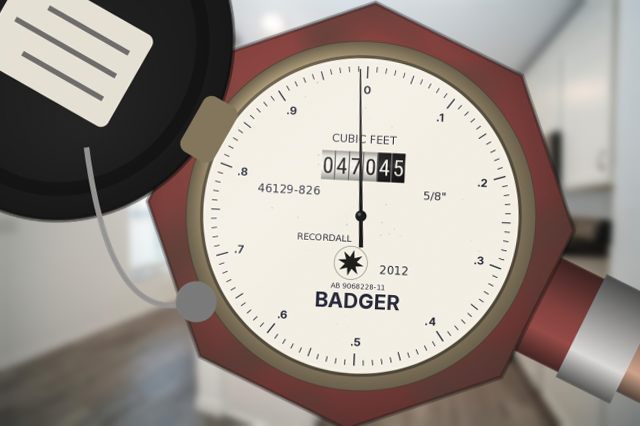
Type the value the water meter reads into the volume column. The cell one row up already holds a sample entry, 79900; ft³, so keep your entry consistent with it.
47044.99; ft³
